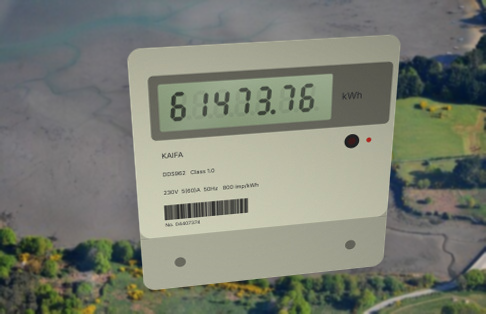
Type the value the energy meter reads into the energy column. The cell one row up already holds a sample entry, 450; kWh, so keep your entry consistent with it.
61473.76; kWh
